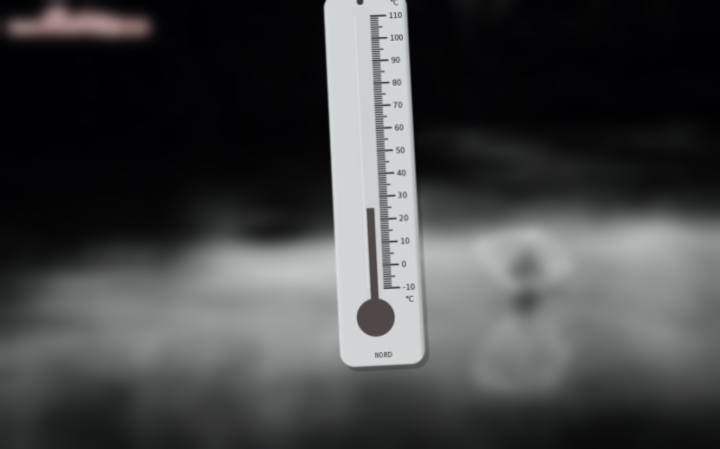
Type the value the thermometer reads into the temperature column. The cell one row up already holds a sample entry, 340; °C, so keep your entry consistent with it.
25; °C
